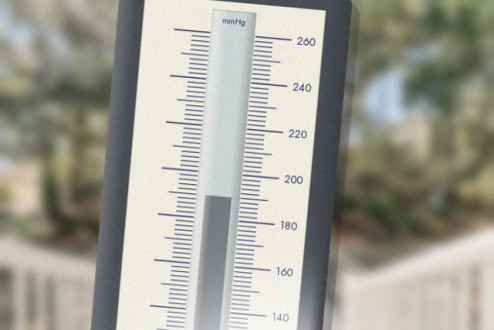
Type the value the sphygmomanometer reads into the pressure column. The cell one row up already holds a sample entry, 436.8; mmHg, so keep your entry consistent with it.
190; mmHg
